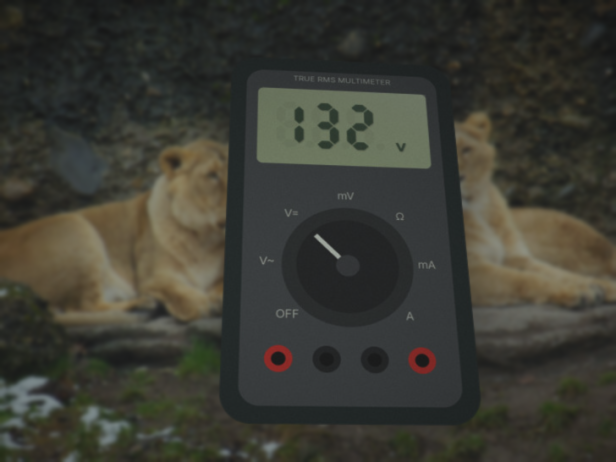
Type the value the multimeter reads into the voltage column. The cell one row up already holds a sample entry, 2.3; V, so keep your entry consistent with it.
132; V
